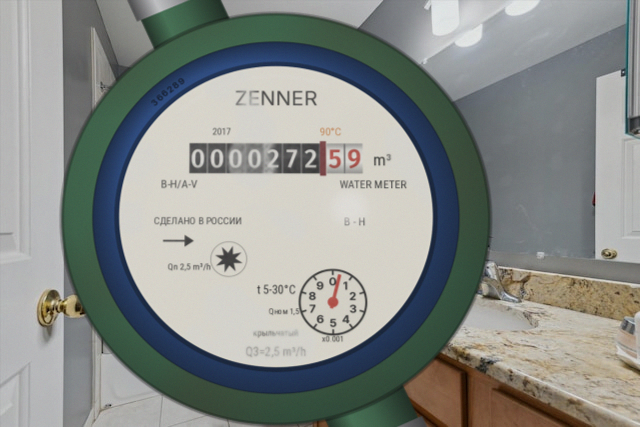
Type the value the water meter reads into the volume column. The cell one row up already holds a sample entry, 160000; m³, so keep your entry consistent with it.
272.590; m³
